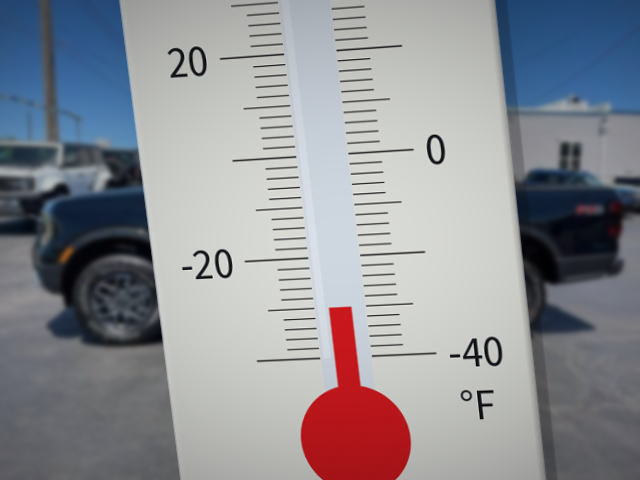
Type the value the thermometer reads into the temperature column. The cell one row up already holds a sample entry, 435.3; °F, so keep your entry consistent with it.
-30; °F
